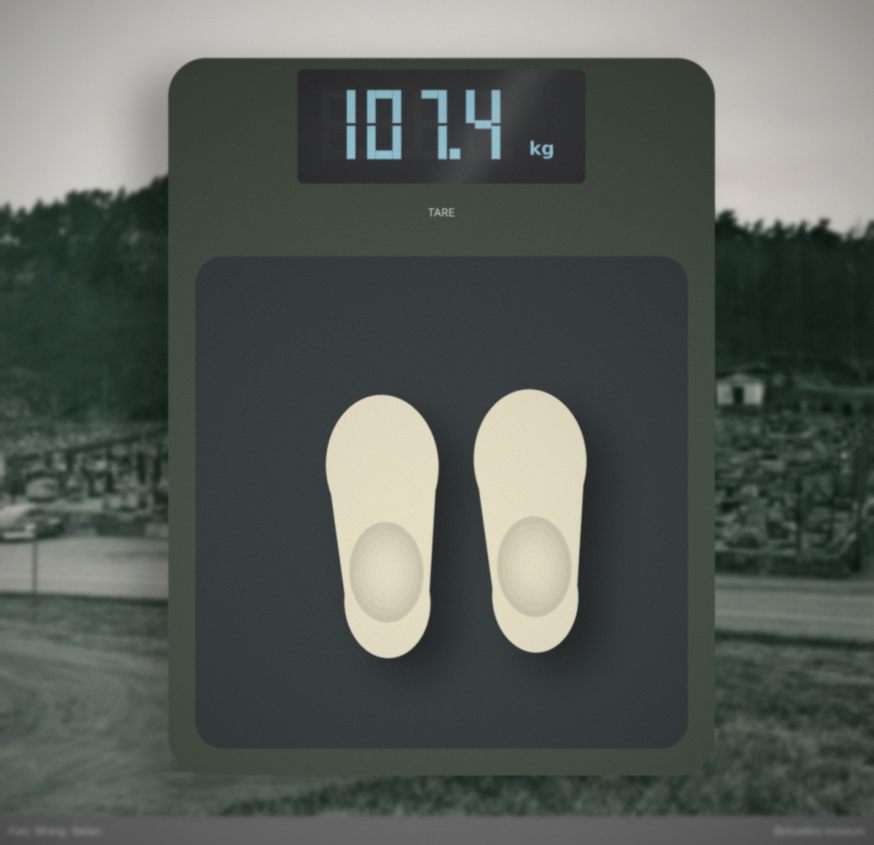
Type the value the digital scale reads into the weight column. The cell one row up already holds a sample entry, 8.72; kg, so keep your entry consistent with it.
107.4; kg
